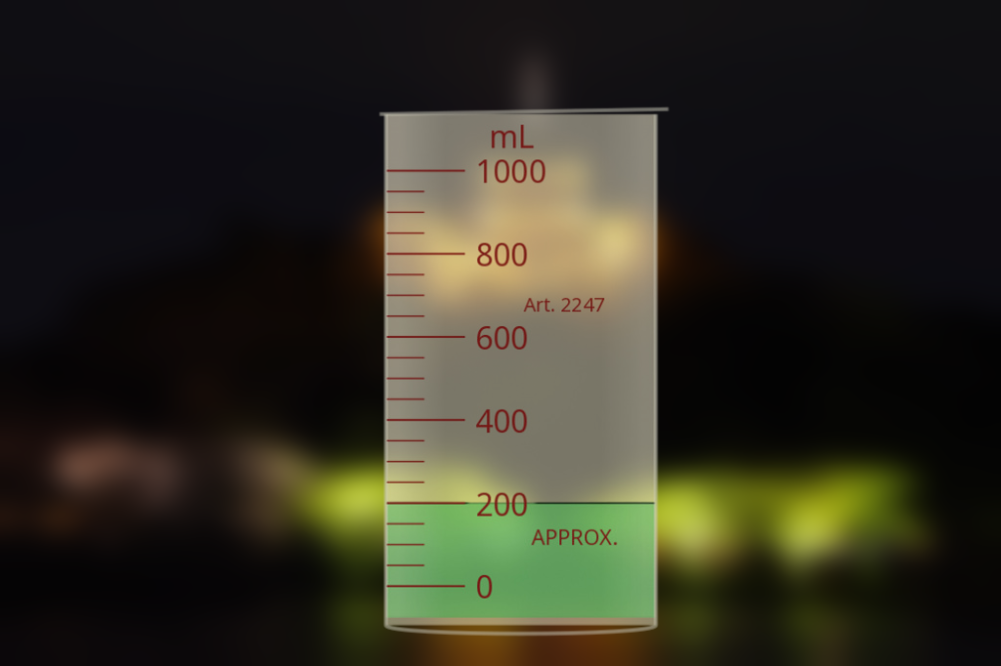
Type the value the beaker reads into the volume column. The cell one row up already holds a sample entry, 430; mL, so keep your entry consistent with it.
200; mL
